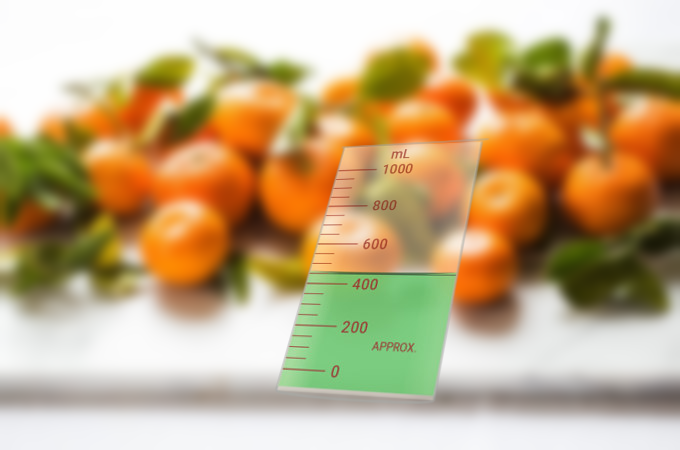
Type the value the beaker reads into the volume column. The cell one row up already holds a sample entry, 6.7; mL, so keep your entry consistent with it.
450; mL
